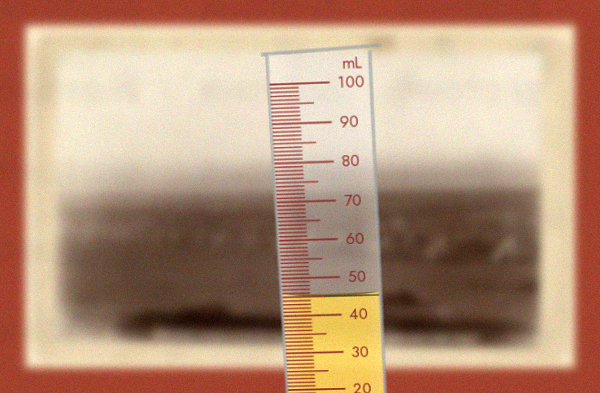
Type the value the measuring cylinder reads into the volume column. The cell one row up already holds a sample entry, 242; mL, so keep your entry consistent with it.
45; mL
